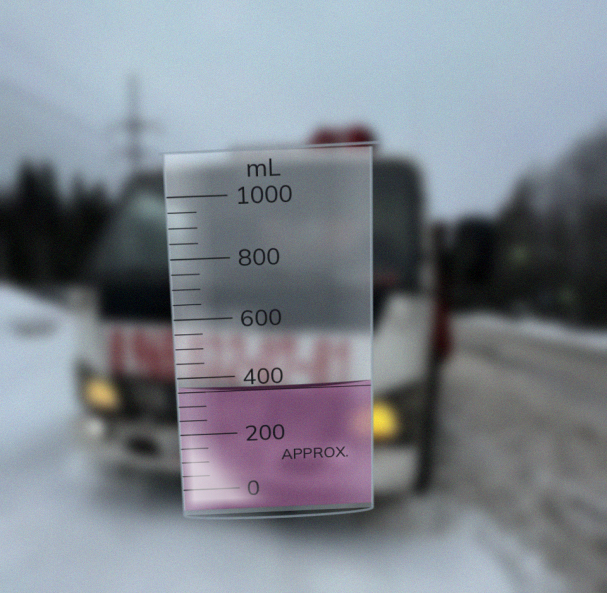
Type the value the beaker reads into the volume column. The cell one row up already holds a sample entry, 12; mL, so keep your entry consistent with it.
350; mL
